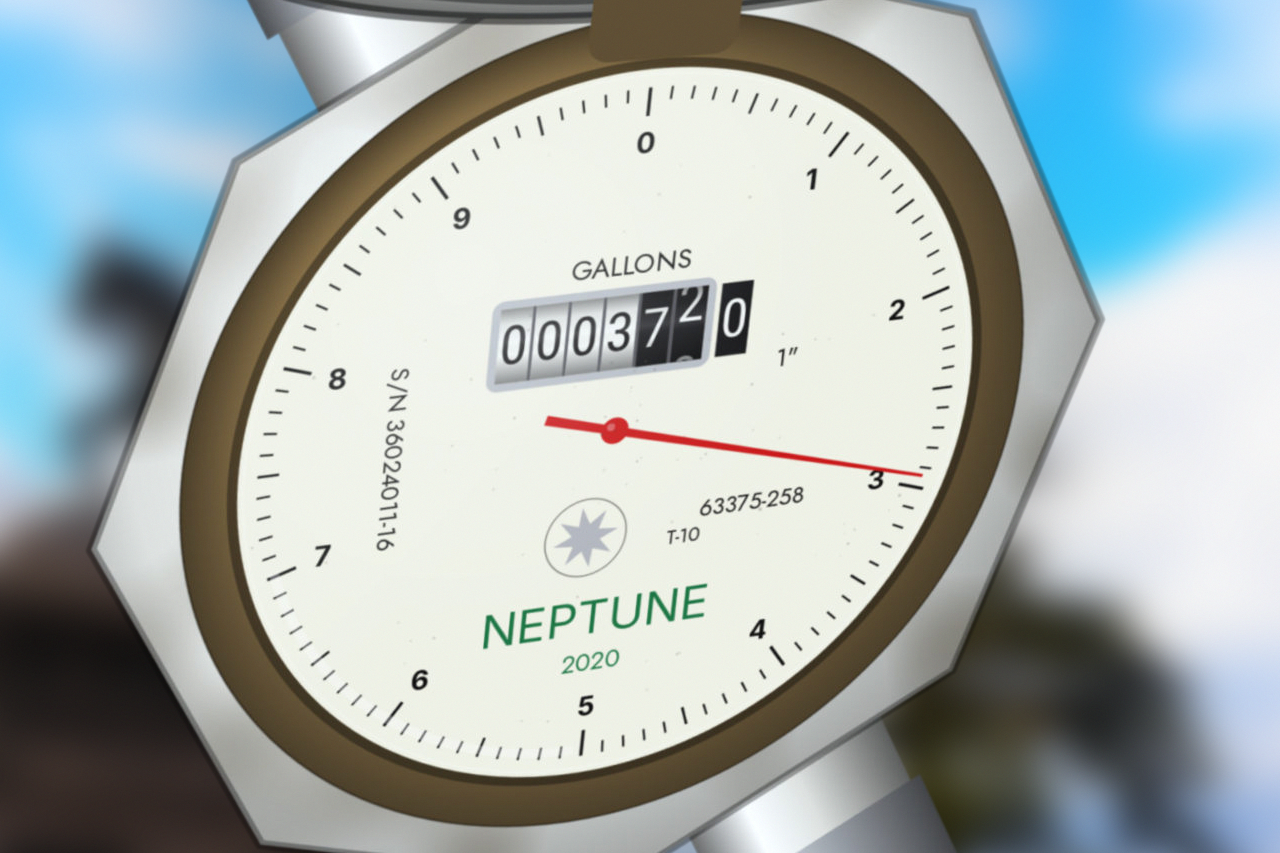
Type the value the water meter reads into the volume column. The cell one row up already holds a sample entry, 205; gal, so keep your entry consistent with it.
3722.9; gal
